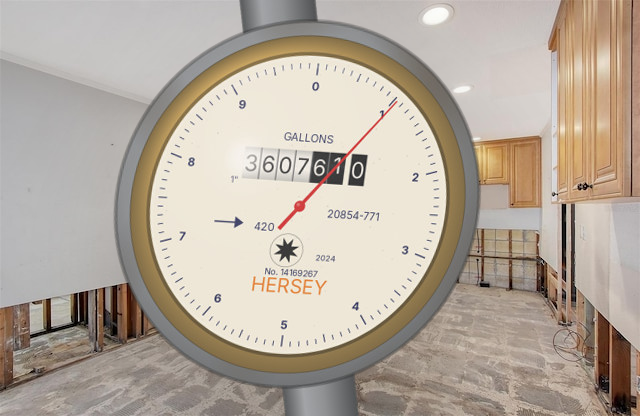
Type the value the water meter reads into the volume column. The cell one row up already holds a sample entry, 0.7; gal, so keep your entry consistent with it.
3607611.0; gal
